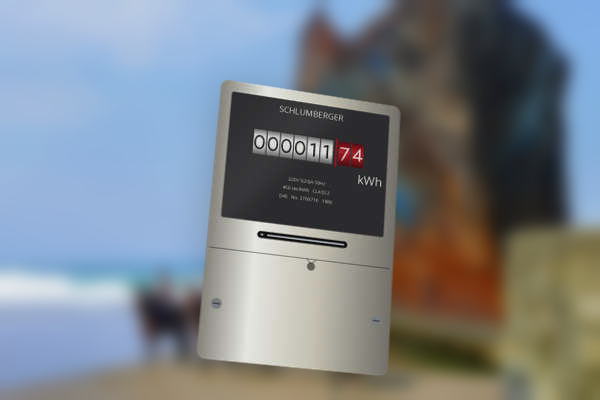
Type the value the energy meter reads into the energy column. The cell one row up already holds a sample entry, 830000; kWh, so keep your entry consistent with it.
11.74; kWh
